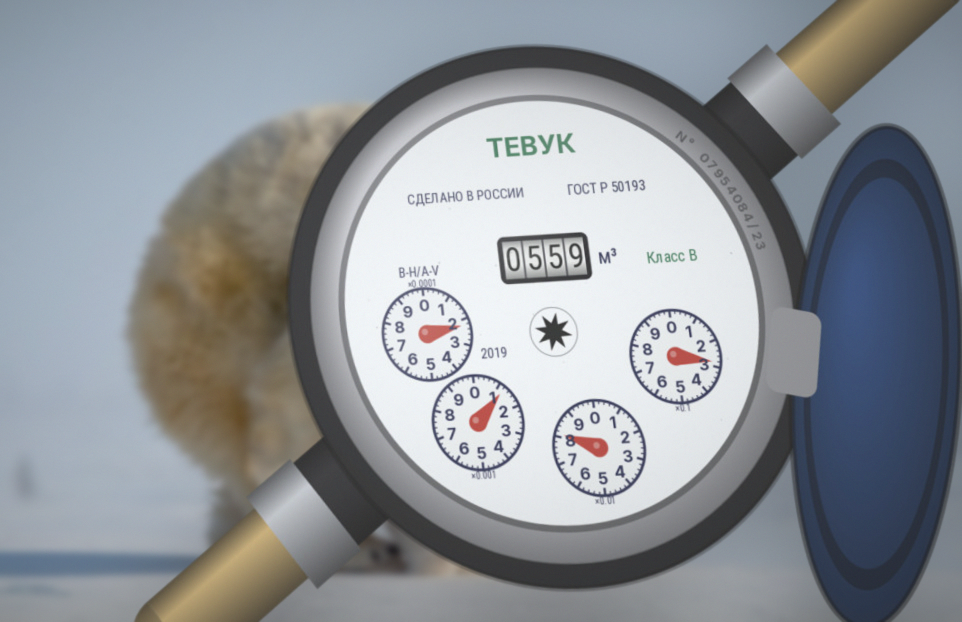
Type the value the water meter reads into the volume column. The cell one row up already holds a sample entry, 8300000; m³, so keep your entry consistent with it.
559.2812; m³
